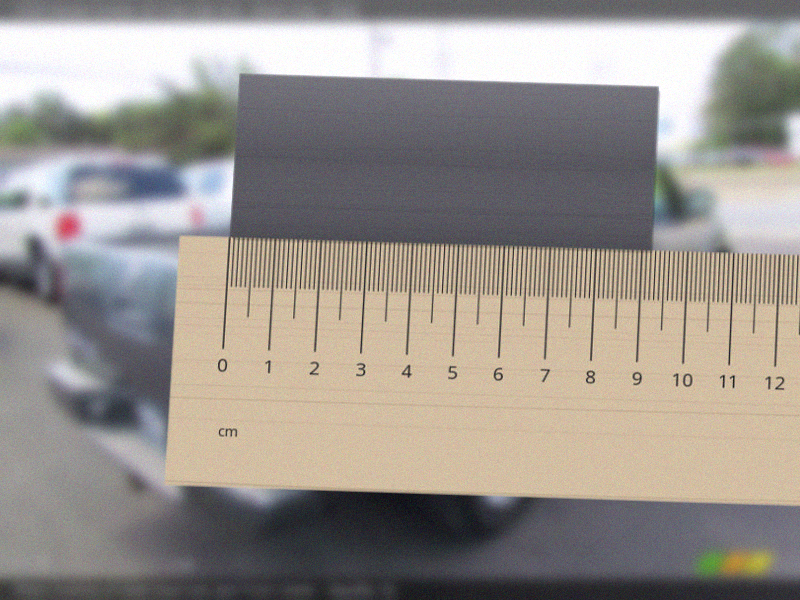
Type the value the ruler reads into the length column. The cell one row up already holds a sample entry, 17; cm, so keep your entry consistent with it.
9.2; cm
